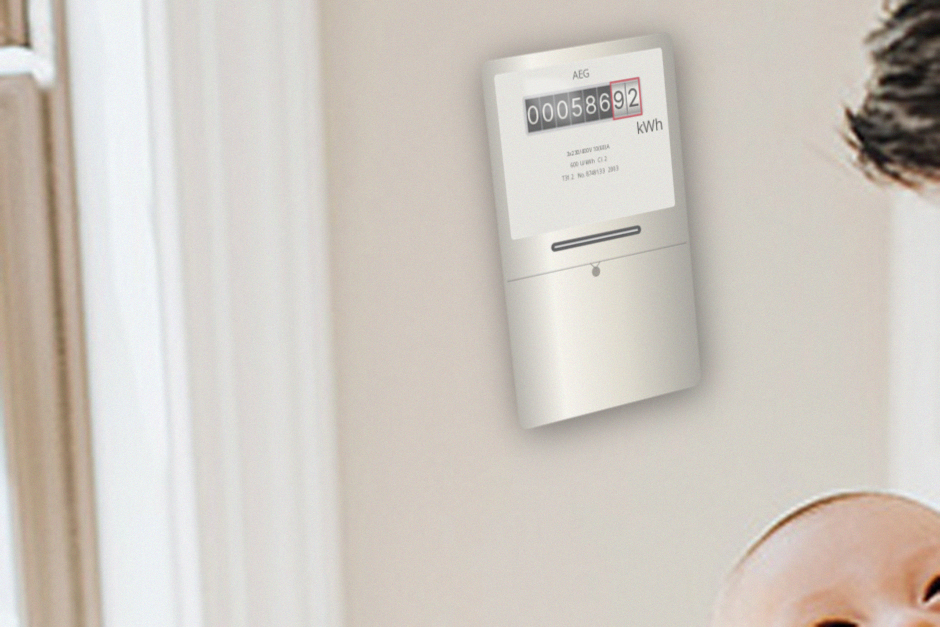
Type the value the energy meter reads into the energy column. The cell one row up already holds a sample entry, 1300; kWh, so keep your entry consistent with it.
586.92; kWh
